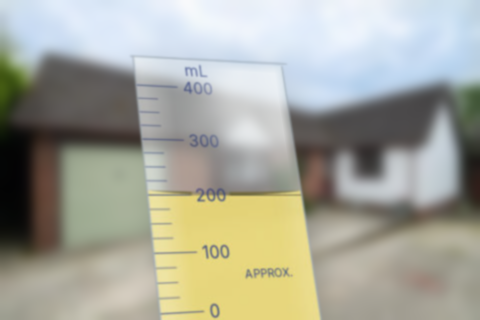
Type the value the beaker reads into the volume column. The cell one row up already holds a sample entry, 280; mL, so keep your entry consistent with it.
200; mL
